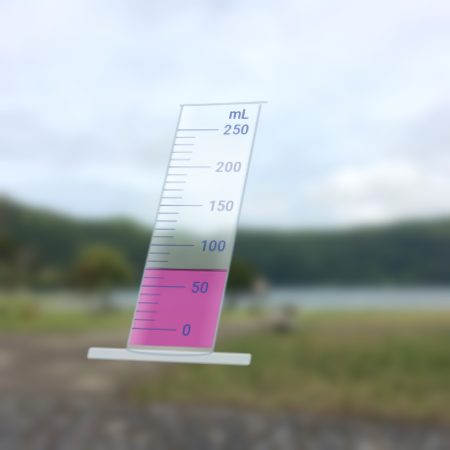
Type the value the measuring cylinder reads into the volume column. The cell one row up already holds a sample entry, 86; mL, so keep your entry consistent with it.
70; mL
